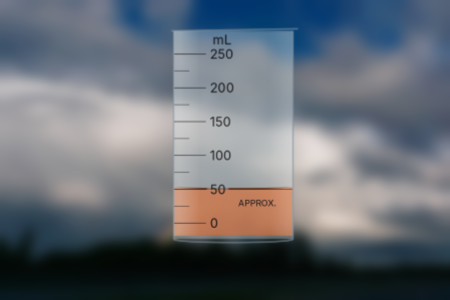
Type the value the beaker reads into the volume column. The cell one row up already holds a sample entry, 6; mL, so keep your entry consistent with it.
50; mL
